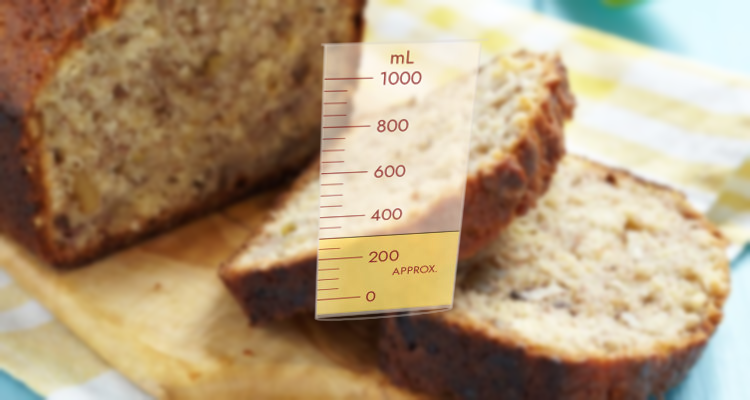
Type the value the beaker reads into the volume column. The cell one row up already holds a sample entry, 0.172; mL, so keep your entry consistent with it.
300; mL
